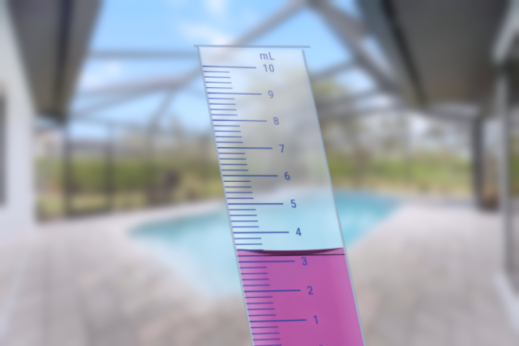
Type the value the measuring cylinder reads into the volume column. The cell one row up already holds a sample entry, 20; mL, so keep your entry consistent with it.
3.2; mL
